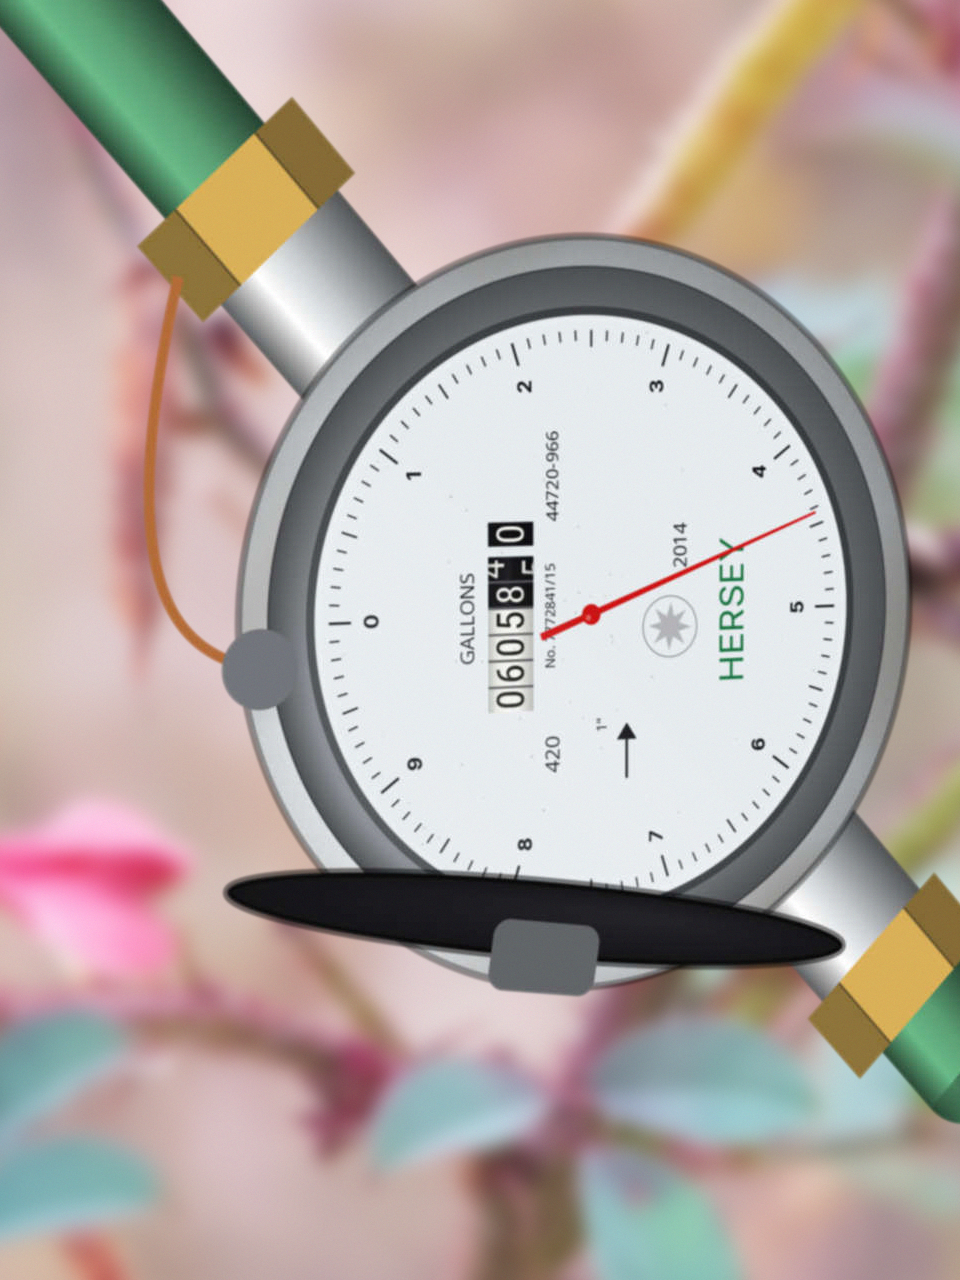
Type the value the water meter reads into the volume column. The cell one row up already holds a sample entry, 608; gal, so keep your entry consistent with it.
605844.4; gal
